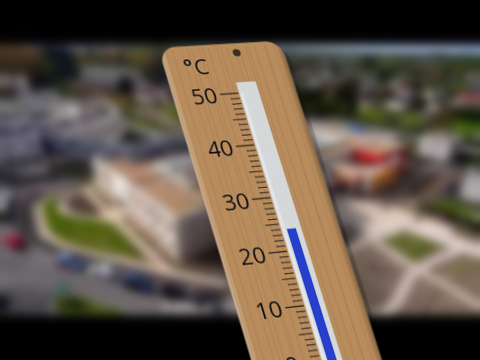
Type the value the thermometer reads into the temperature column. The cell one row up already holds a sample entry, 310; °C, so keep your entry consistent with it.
24; °C
